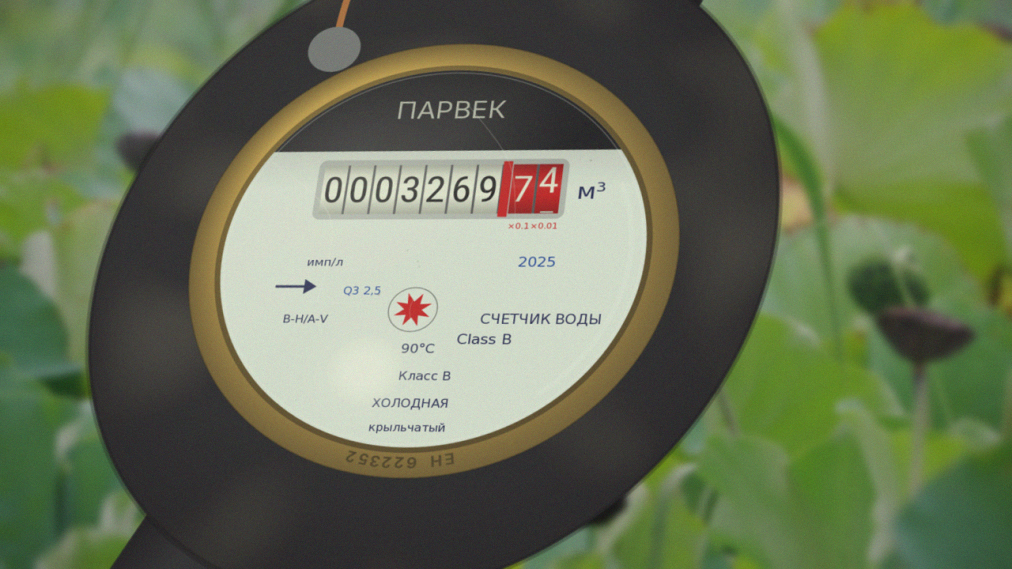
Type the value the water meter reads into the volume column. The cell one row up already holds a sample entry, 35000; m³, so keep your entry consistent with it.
3269.74; m³
